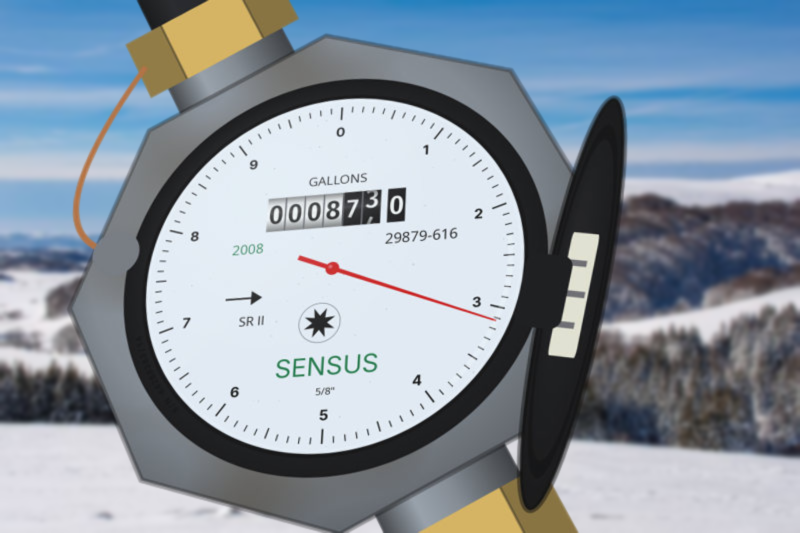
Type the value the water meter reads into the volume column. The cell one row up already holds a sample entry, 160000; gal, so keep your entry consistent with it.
8733.1; gal
